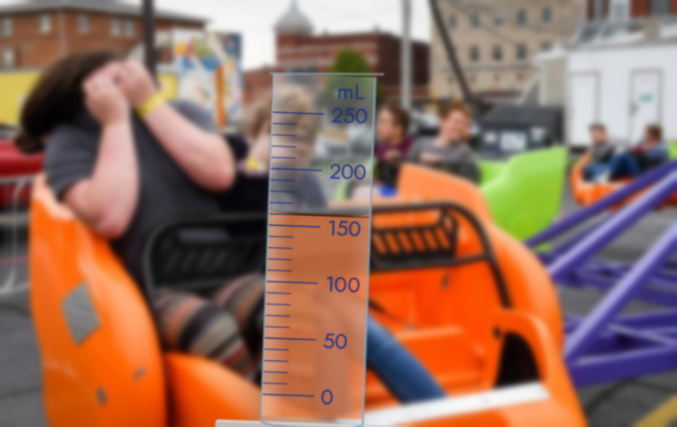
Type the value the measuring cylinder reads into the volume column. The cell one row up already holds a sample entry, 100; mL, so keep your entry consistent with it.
160; mL
